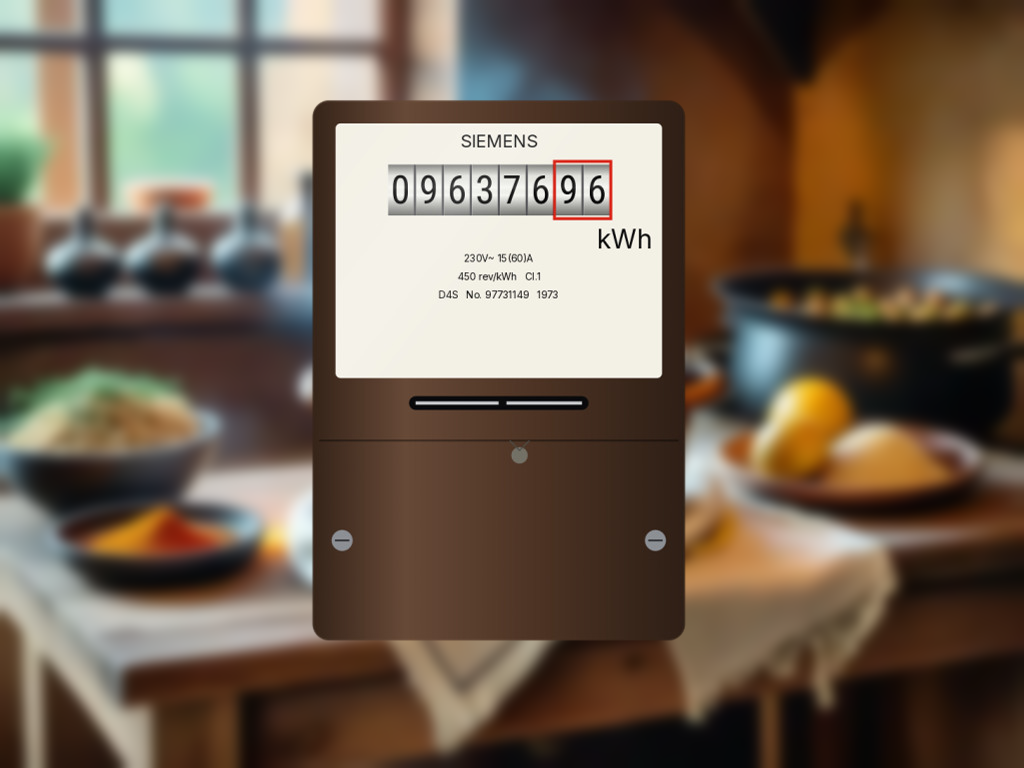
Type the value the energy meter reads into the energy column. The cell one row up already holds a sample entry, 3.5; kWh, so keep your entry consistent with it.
96376.96; kWh
